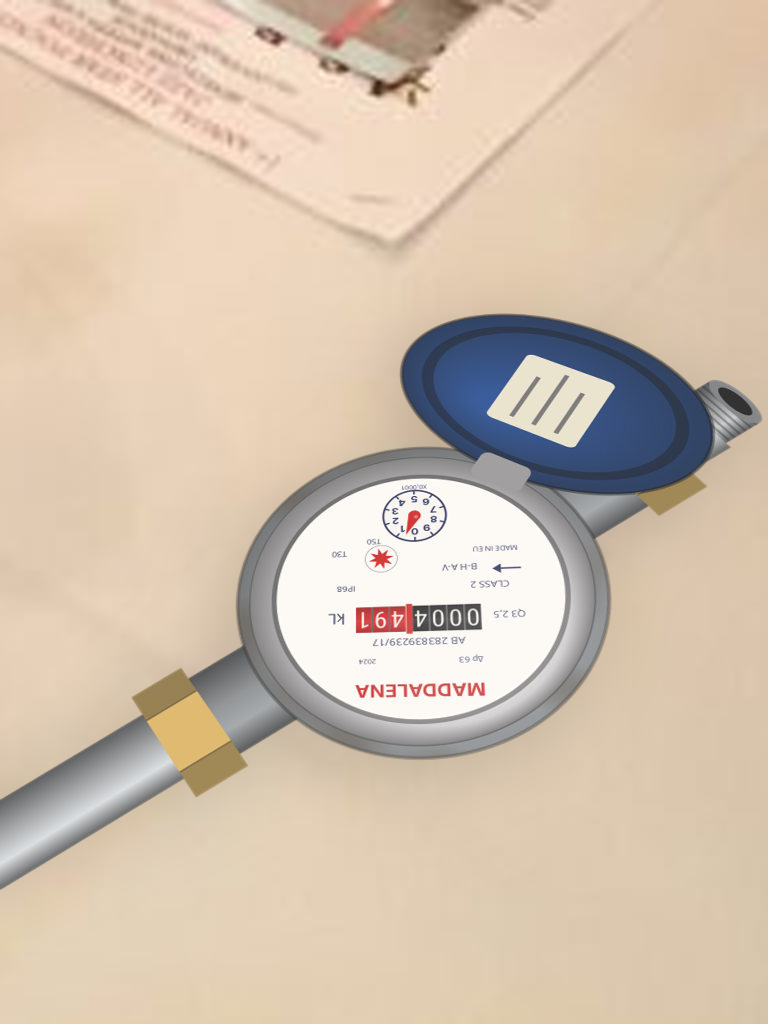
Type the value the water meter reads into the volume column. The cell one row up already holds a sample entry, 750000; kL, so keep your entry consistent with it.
4.4910; kL
